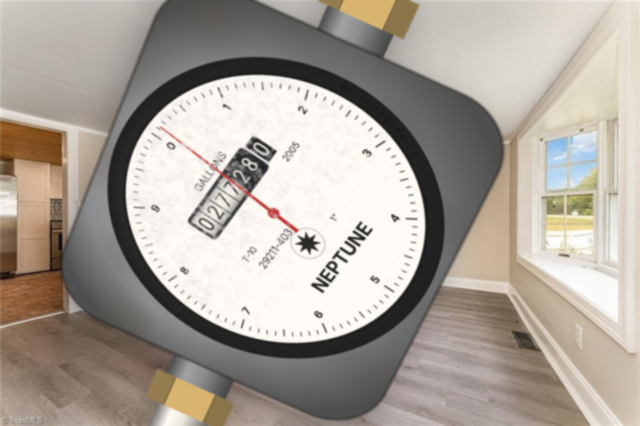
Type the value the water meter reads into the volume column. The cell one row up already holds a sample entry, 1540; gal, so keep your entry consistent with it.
277280.1; gal
